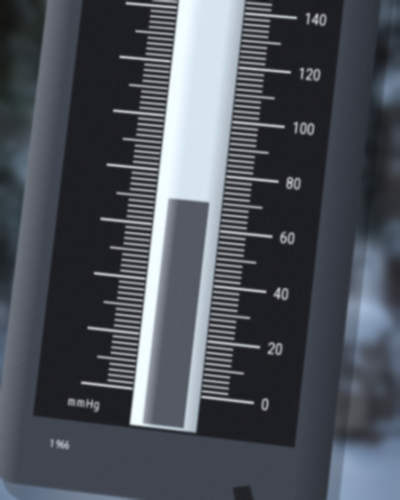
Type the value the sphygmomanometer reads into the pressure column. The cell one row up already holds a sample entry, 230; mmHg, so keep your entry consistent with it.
70; mmHg
